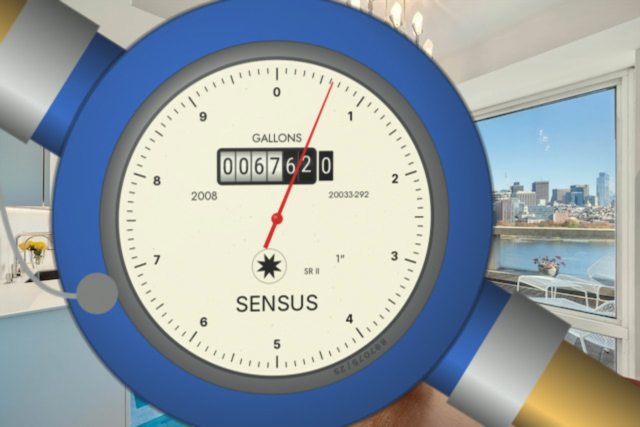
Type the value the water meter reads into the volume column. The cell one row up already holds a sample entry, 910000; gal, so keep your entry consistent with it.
67620.6; gal
